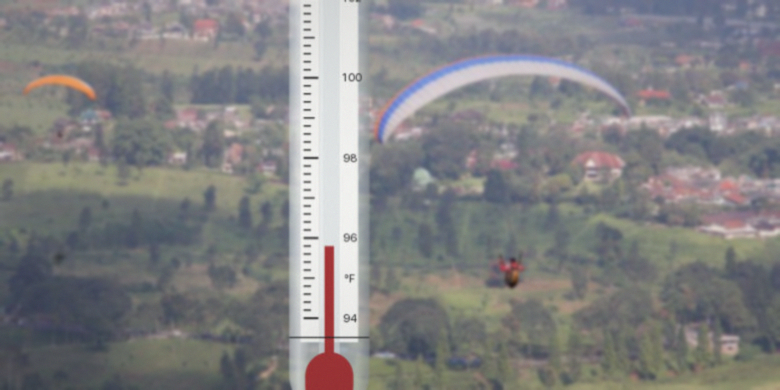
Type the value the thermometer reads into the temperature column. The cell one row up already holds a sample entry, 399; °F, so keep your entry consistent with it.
95.8; °F
